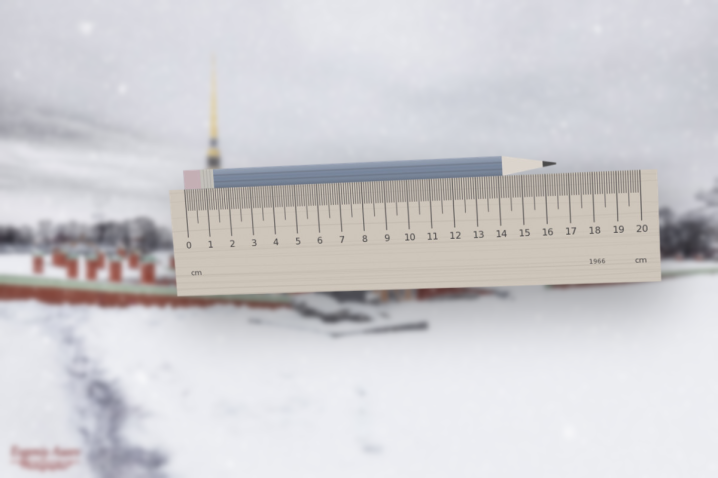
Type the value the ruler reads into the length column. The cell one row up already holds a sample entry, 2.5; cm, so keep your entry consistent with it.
16.5; cm
